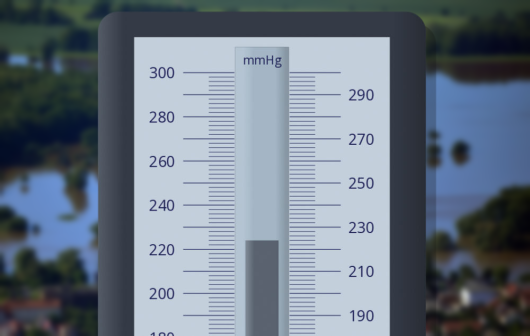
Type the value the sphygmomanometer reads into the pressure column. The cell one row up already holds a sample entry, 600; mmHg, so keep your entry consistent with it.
224; mmHg
